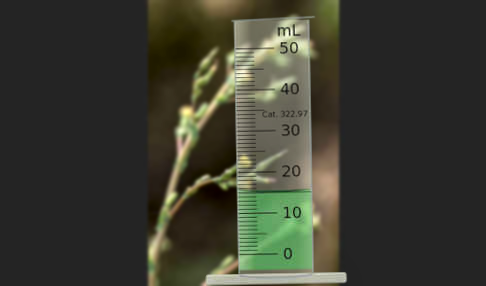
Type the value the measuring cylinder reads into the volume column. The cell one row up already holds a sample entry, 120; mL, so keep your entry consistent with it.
15; mL
